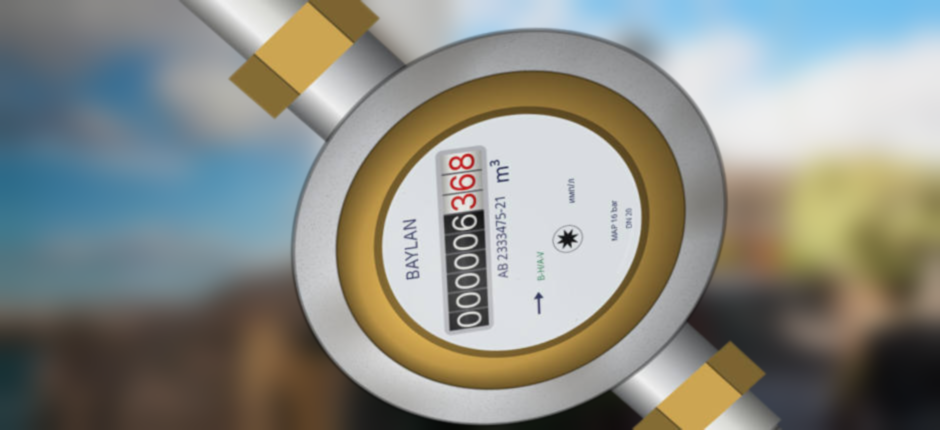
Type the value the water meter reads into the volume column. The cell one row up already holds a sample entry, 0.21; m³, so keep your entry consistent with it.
6.368; m³
